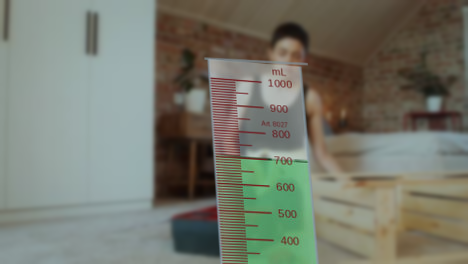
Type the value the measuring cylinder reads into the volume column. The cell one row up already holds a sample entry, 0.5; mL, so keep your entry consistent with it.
700; mL
